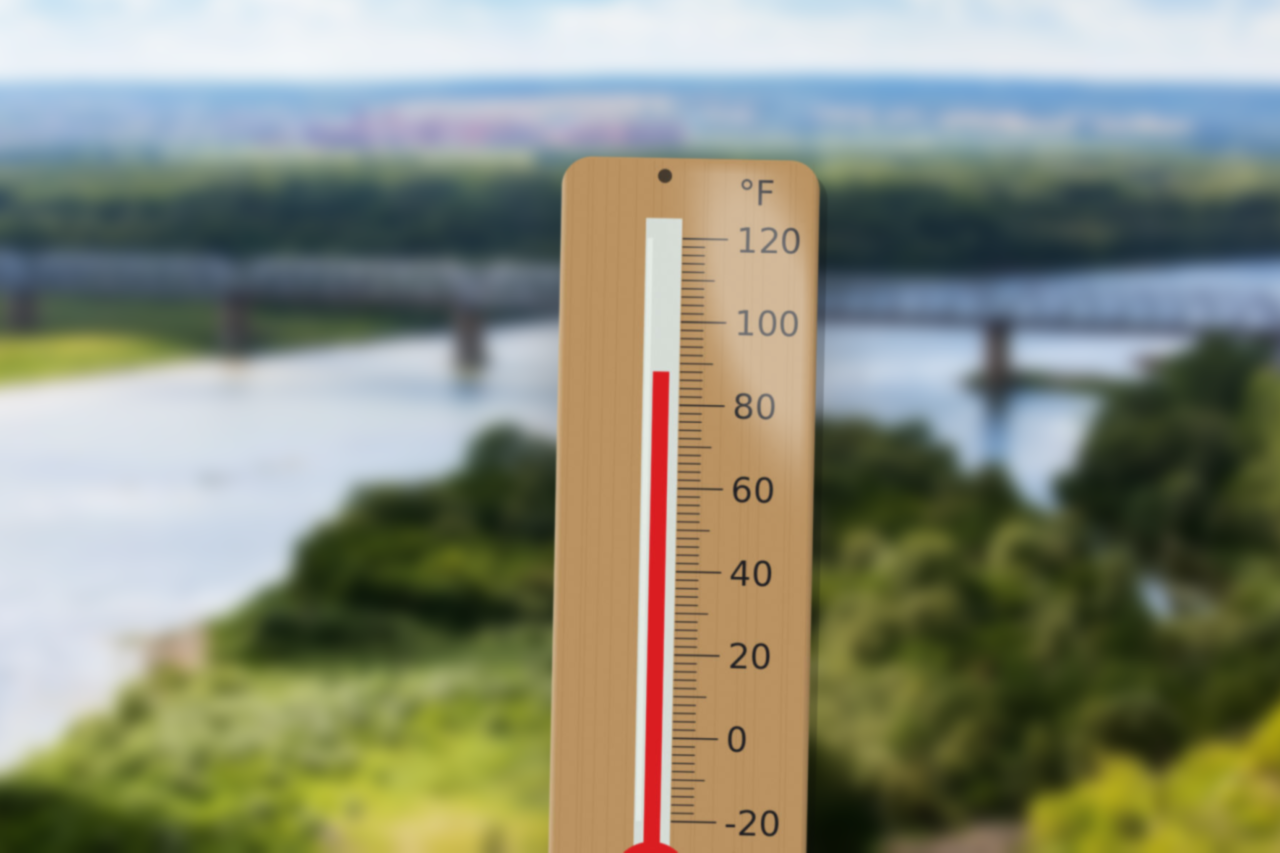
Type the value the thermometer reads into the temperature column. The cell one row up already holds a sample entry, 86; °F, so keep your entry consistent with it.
88; °F
